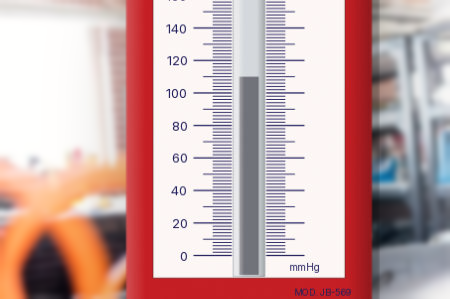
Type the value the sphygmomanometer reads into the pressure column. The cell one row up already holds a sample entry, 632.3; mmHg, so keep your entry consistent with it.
110; mmHg
